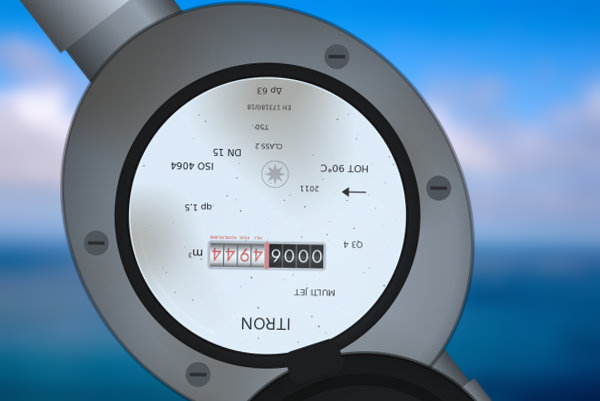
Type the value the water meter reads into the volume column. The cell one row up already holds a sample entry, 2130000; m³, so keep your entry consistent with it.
6.4944; m³
